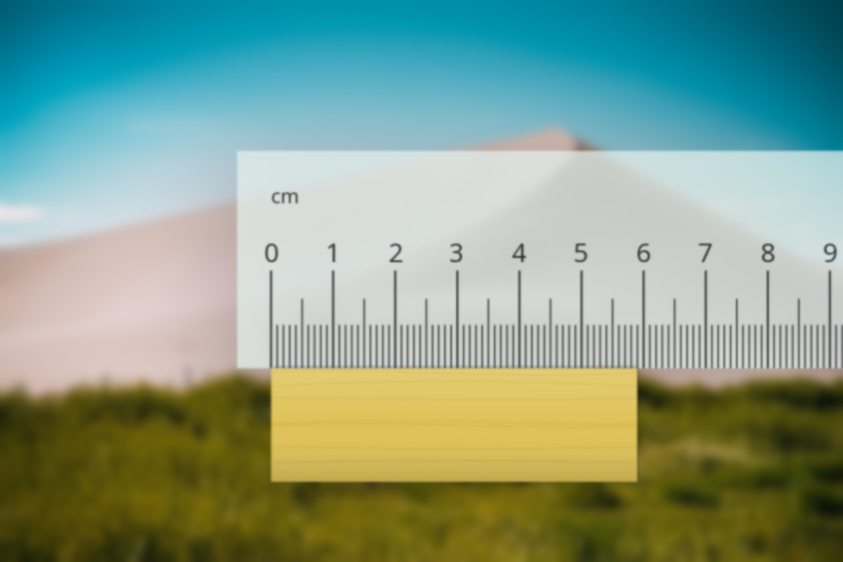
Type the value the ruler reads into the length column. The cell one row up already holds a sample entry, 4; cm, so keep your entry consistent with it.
5.9; cm
